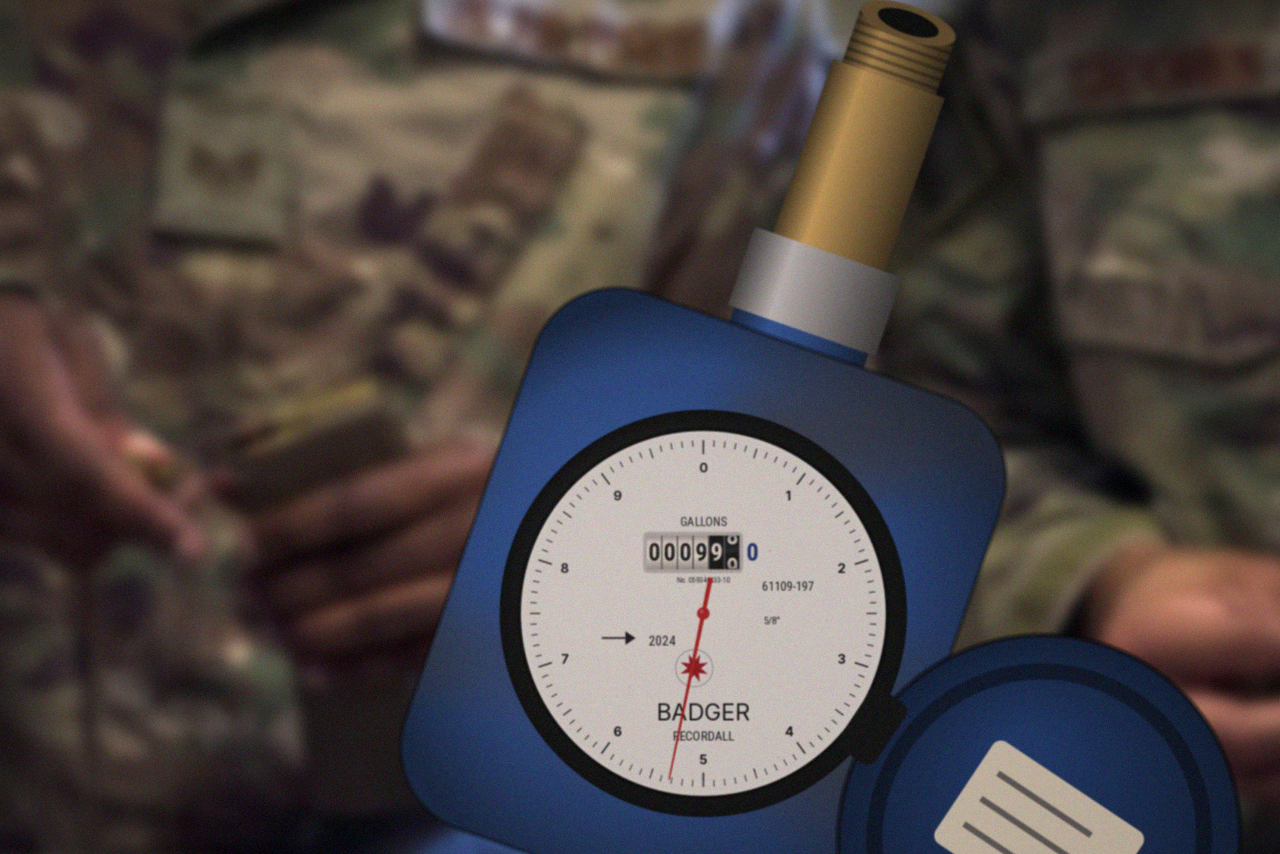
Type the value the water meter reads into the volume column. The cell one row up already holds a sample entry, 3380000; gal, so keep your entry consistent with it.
9985.3; gal
